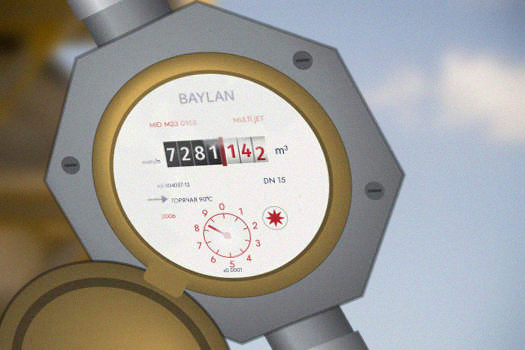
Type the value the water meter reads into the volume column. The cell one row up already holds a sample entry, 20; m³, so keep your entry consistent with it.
7281.1418; m³
